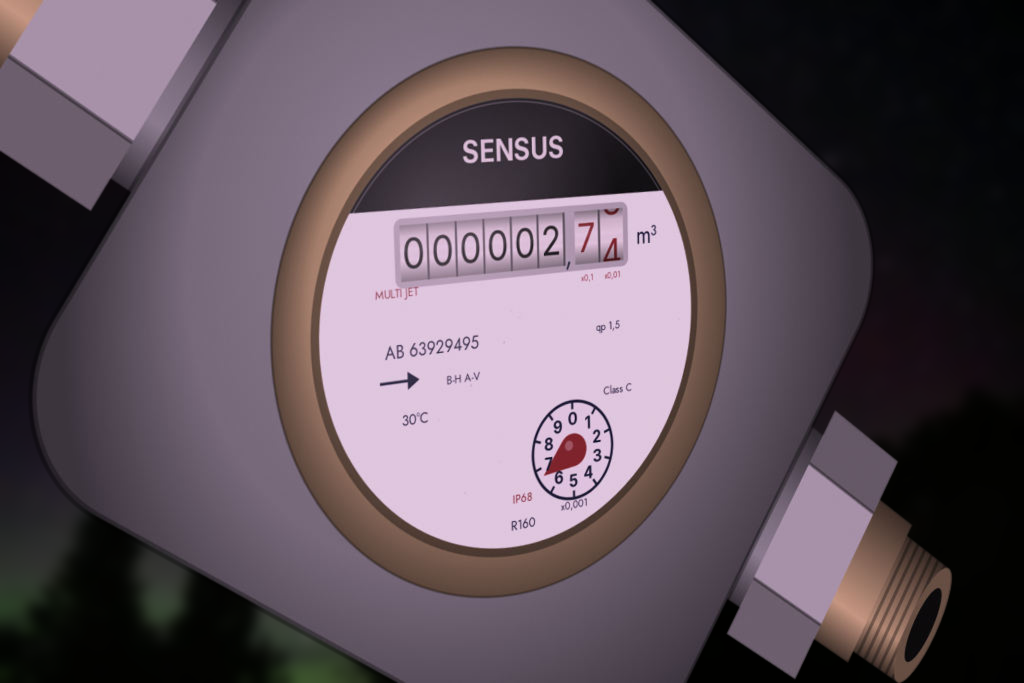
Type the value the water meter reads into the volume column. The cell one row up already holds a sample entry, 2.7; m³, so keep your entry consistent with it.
2.736; m³
